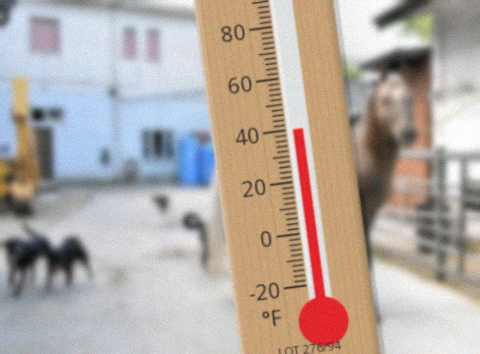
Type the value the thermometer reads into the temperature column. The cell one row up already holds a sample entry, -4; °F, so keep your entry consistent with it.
40; °F
